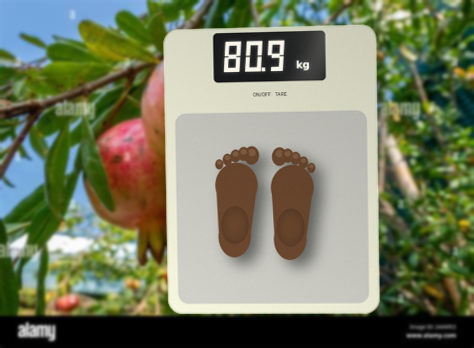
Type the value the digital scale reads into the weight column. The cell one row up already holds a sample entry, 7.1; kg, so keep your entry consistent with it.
80.9; kg
